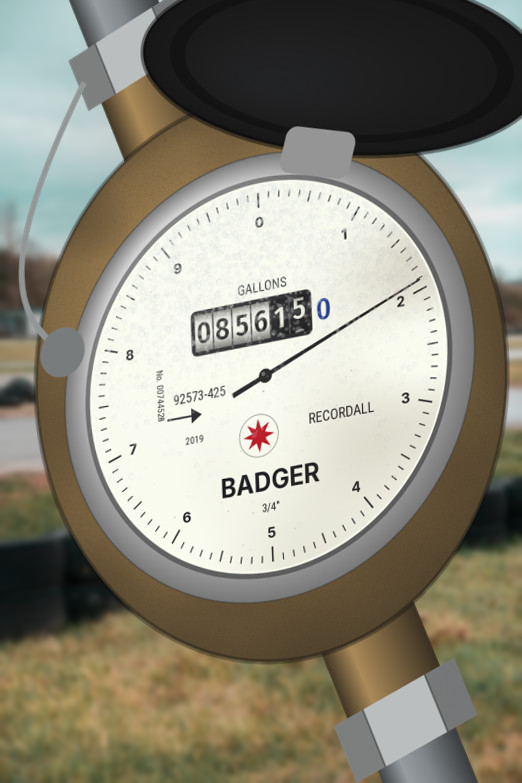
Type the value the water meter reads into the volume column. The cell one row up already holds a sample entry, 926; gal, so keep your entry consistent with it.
856151.9; gal
